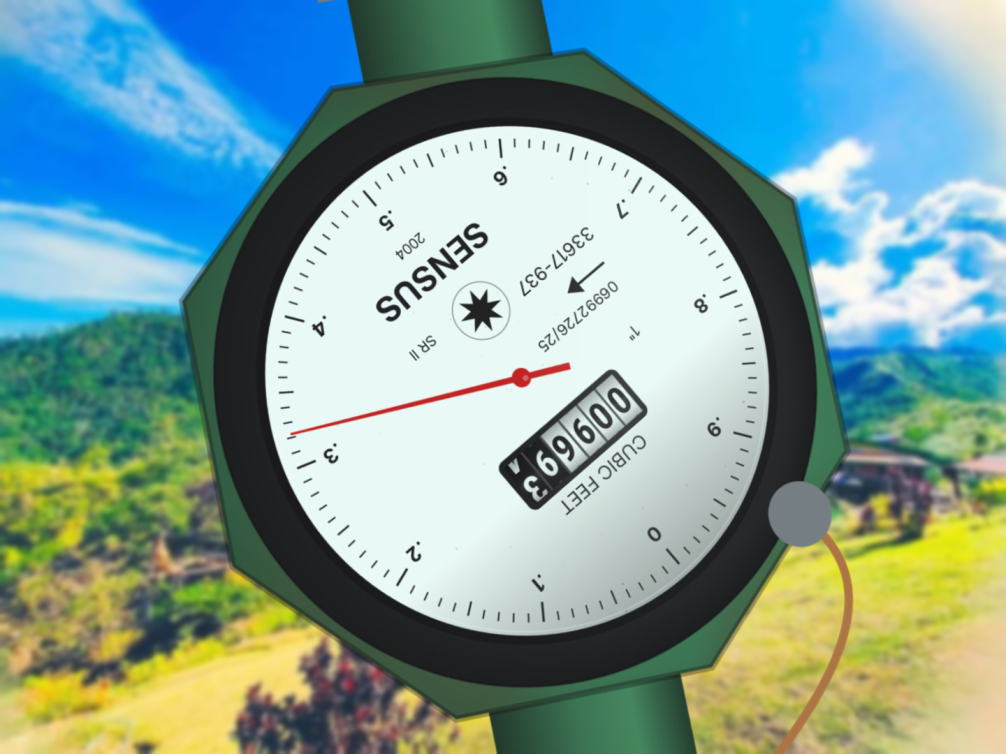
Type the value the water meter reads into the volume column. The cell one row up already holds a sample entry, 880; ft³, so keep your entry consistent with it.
9693.32; ft³
